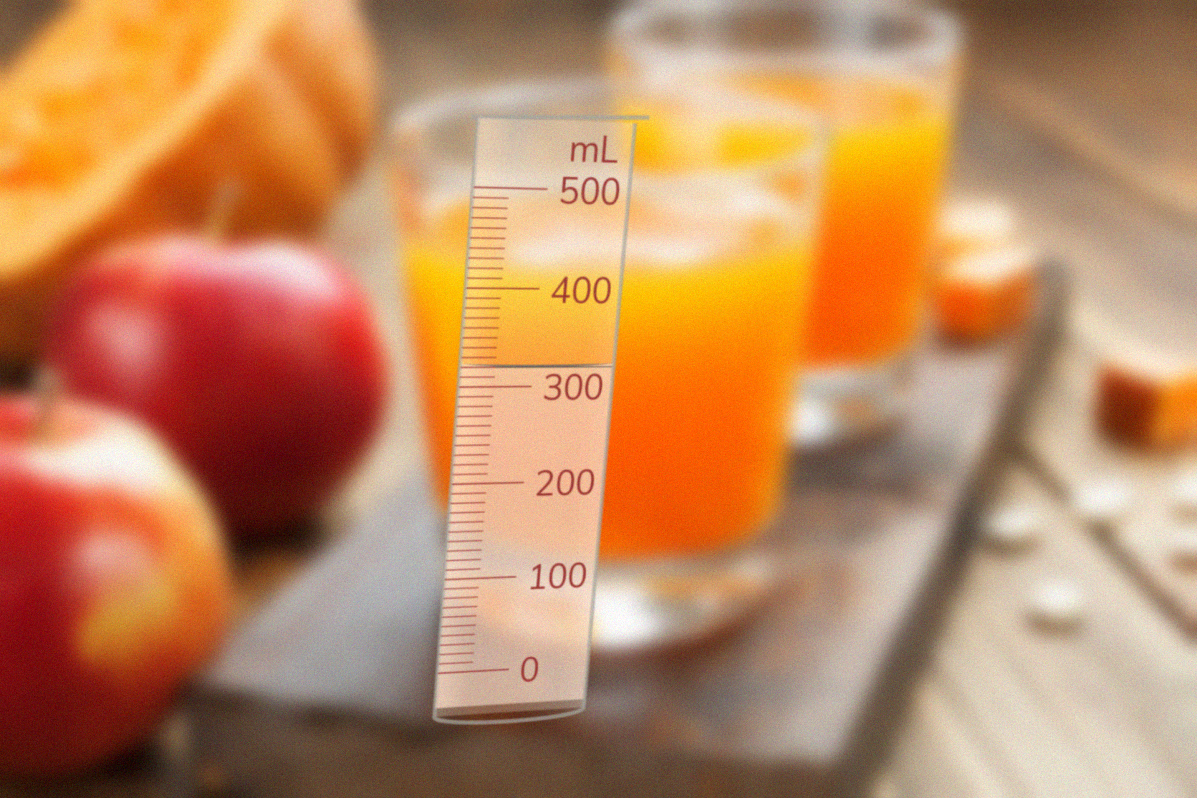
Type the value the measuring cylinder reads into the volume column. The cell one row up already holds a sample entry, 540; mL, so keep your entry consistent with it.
320; mL
